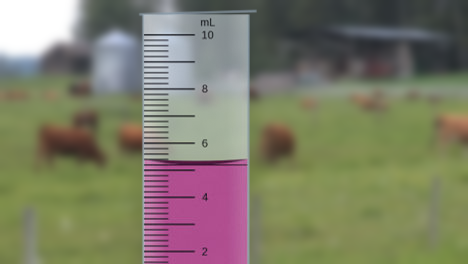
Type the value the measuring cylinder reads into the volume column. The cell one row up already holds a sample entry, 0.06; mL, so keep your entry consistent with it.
5.2; mL
